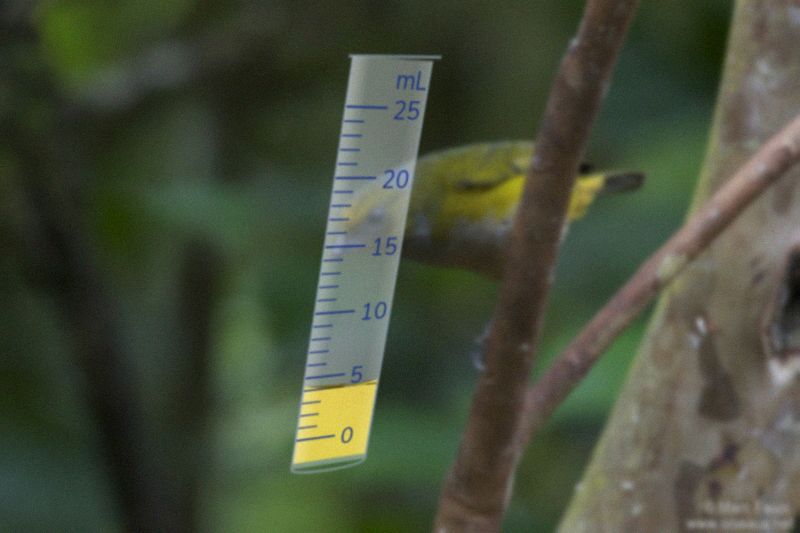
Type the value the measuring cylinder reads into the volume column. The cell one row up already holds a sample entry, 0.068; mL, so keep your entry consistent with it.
4; mL
